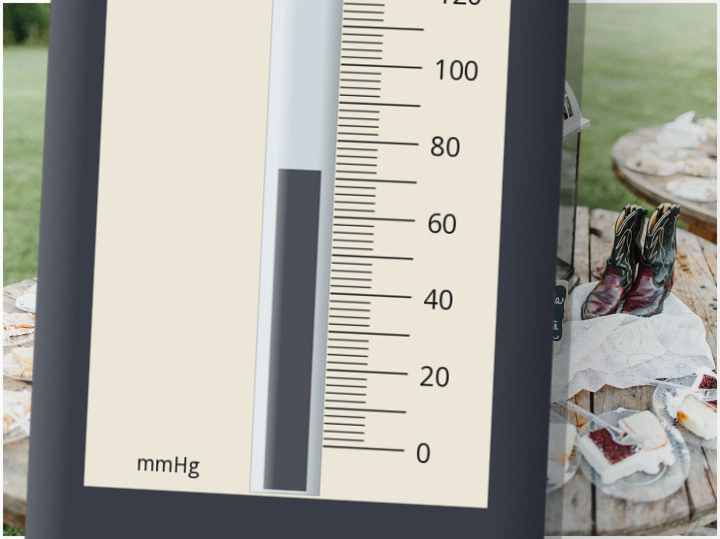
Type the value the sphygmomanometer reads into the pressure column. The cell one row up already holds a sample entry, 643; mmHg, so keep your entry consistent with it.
72; mmHg
